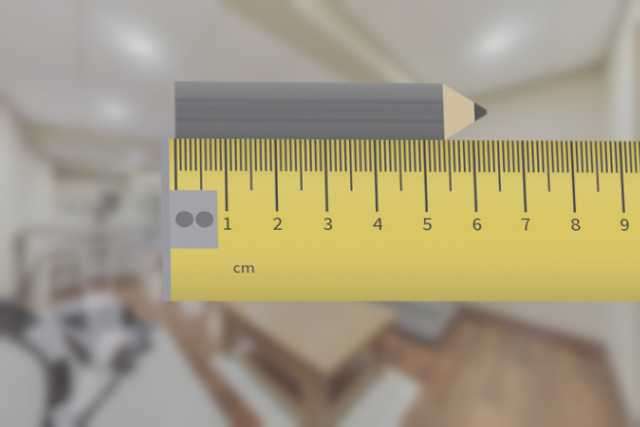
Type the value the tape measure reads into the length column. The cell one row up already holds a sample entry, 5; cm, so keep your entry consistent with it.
6.3; cm
